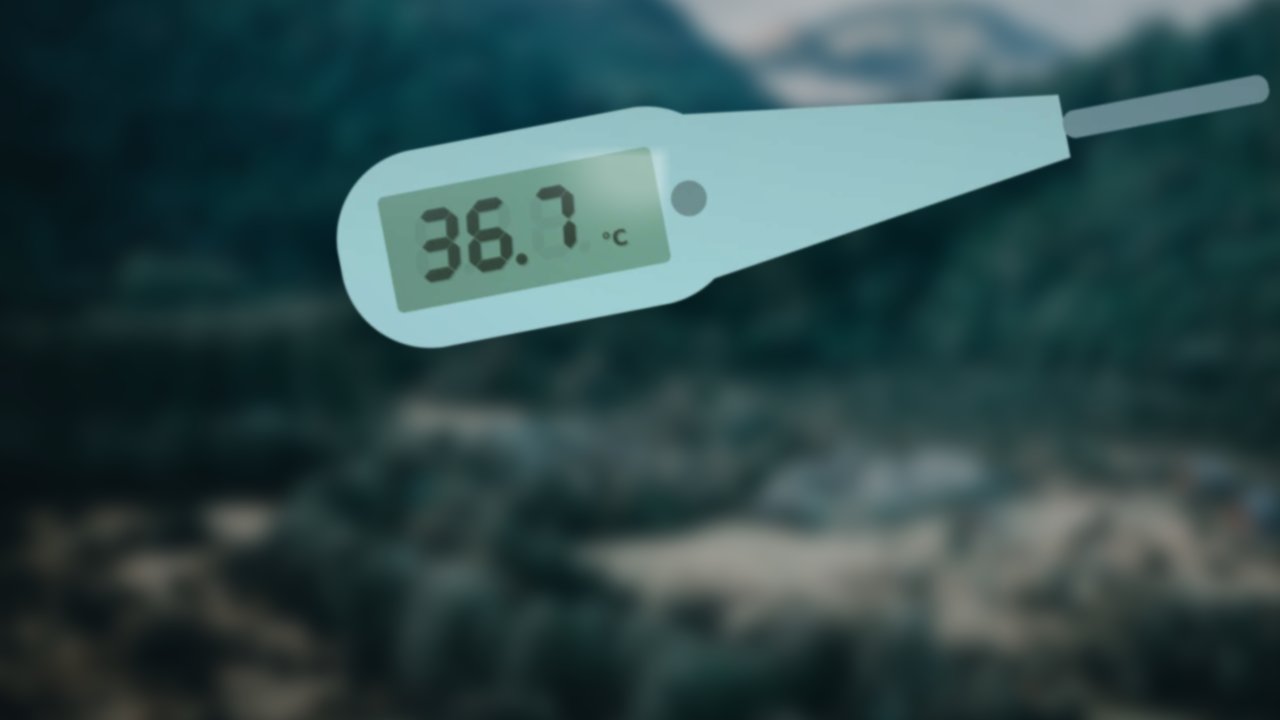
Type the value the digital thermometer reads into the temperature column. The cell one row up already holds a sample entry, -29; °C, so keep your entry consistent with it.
36.7; °C
